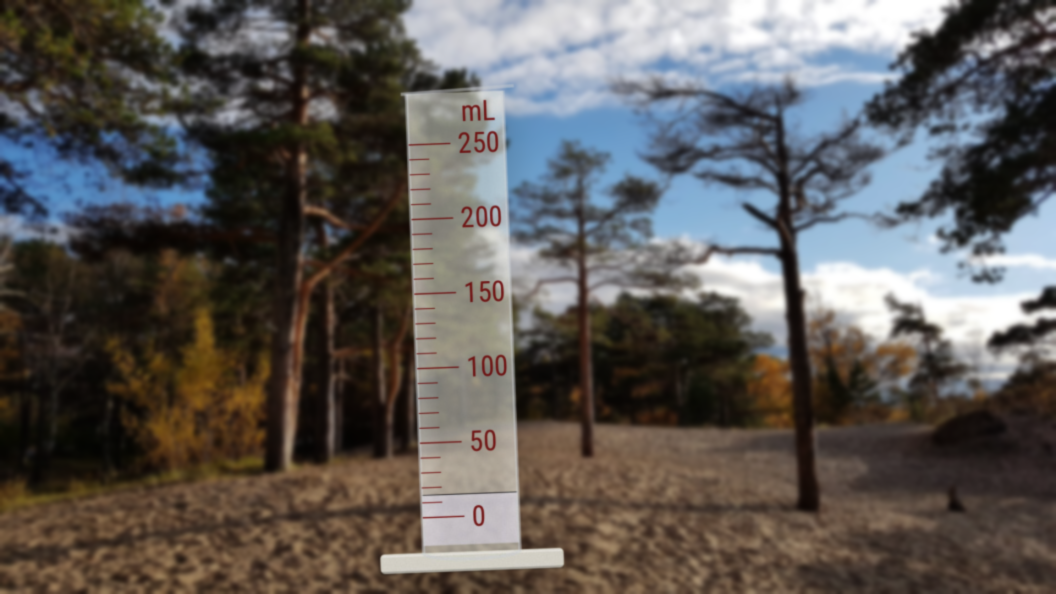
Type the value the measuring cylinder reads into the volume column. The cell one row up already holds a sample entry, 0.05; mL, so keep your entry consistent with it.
15; mL
